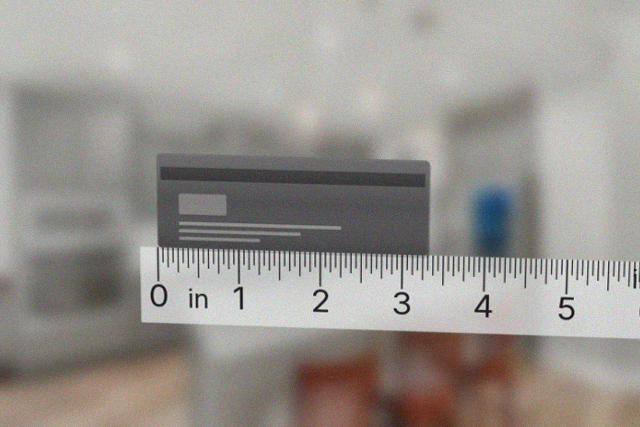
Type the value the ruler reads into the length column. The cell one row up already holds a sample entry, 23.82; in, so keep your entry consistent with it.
3.3125; in
